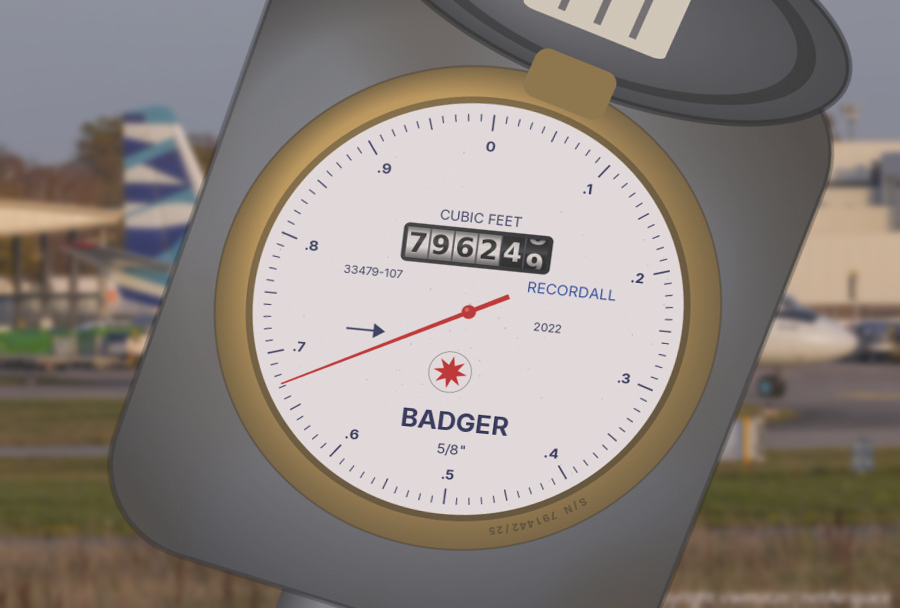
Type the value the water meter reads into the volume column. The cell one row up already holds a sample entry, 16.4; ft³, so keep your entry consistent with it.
796248.67; ft³
